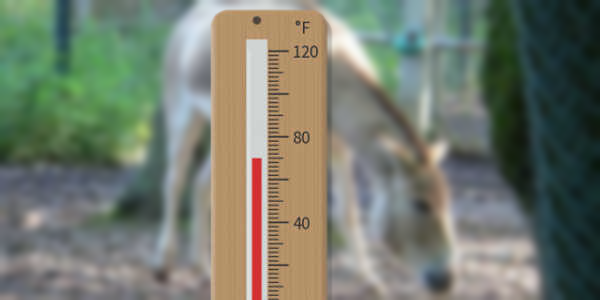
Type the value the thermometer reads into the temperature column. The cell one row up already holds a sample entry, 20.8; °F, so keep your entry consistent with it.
70; °F
